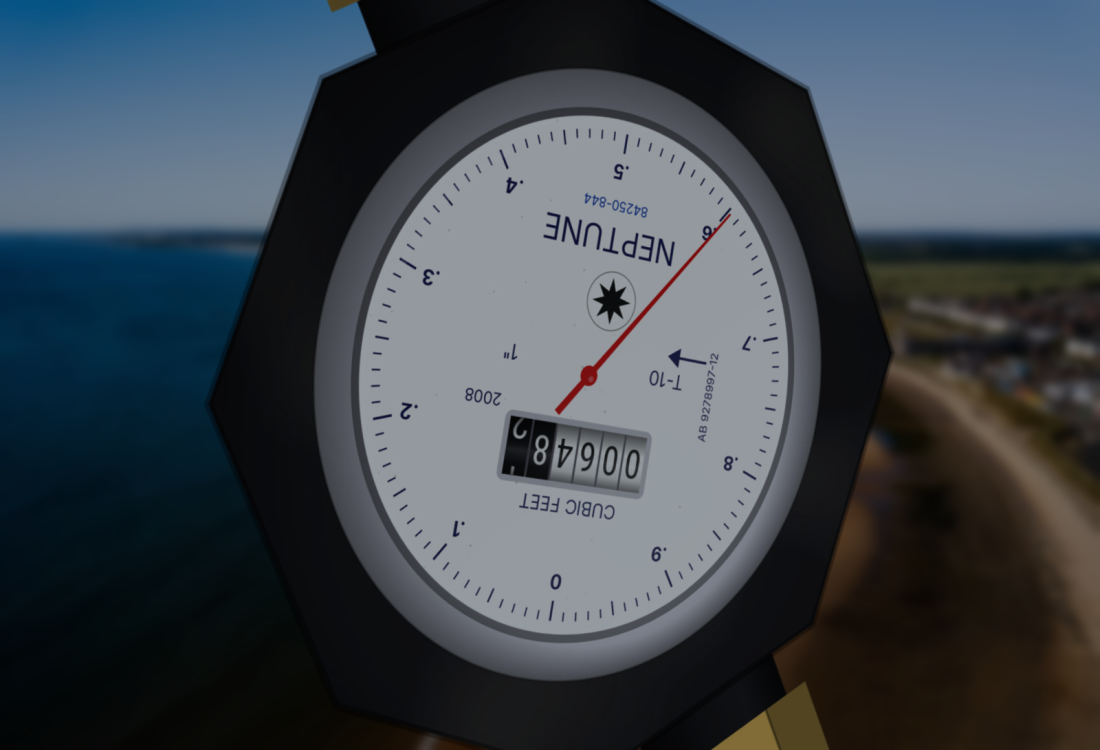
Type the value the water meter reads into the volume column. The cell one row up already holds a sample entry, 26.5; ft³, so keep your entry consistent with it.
6481.60; ft³
